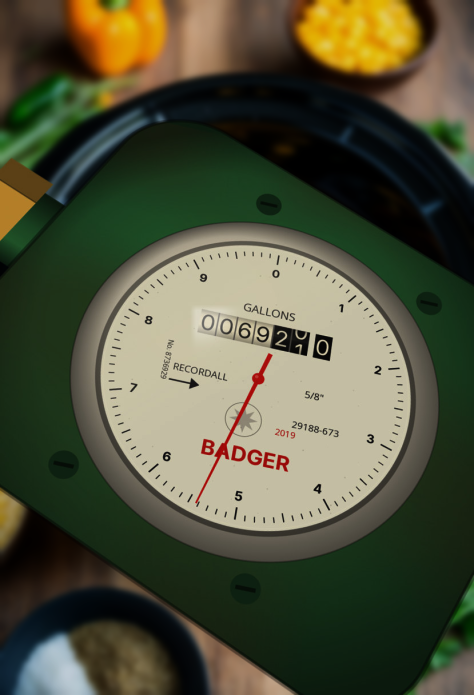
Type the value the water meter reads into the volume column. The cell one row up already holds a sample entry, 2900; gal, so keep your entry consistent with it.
69205.4; gal
